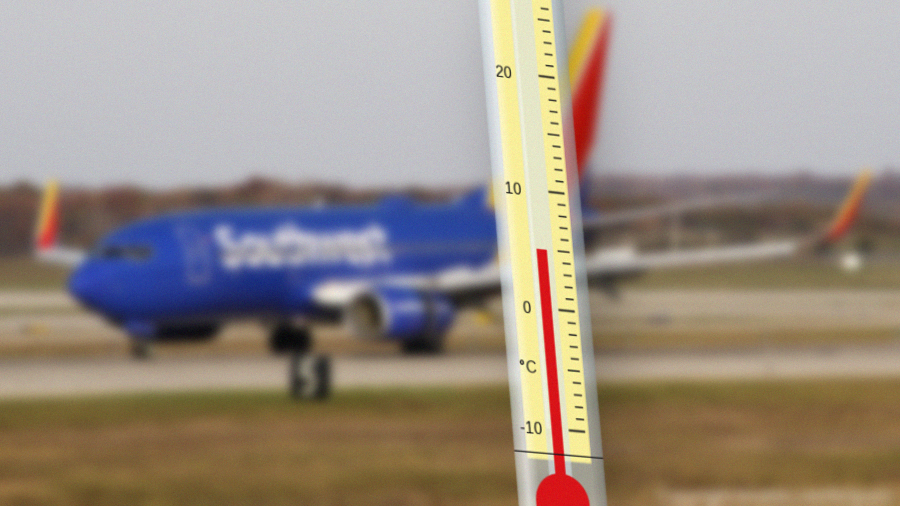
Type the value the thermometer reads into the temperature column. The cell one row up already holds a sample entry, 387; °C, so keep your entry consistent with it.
5; °C
